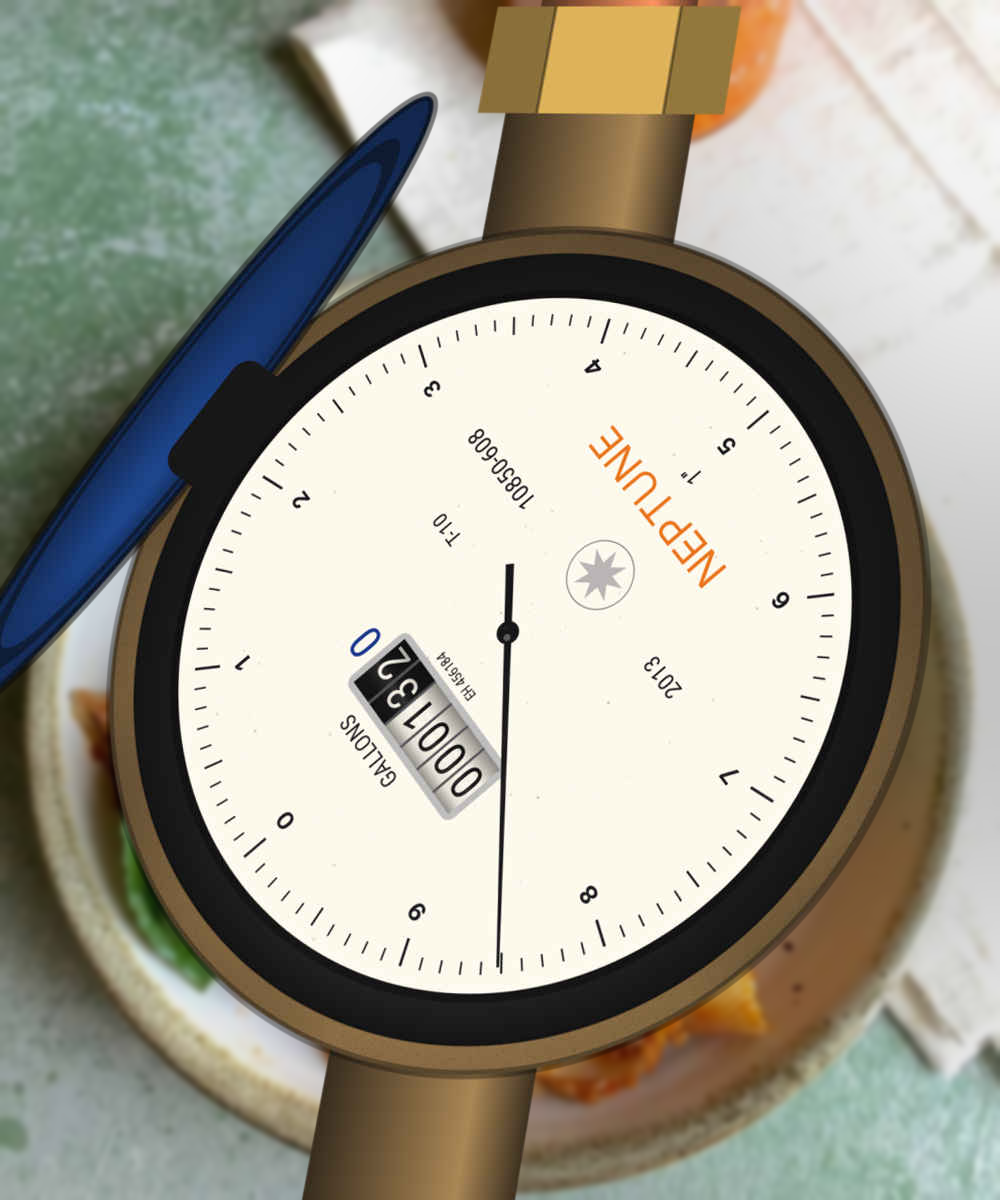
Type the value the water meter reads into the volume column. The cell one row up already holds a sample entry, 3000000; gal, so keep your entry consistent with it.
1318.5; gal
